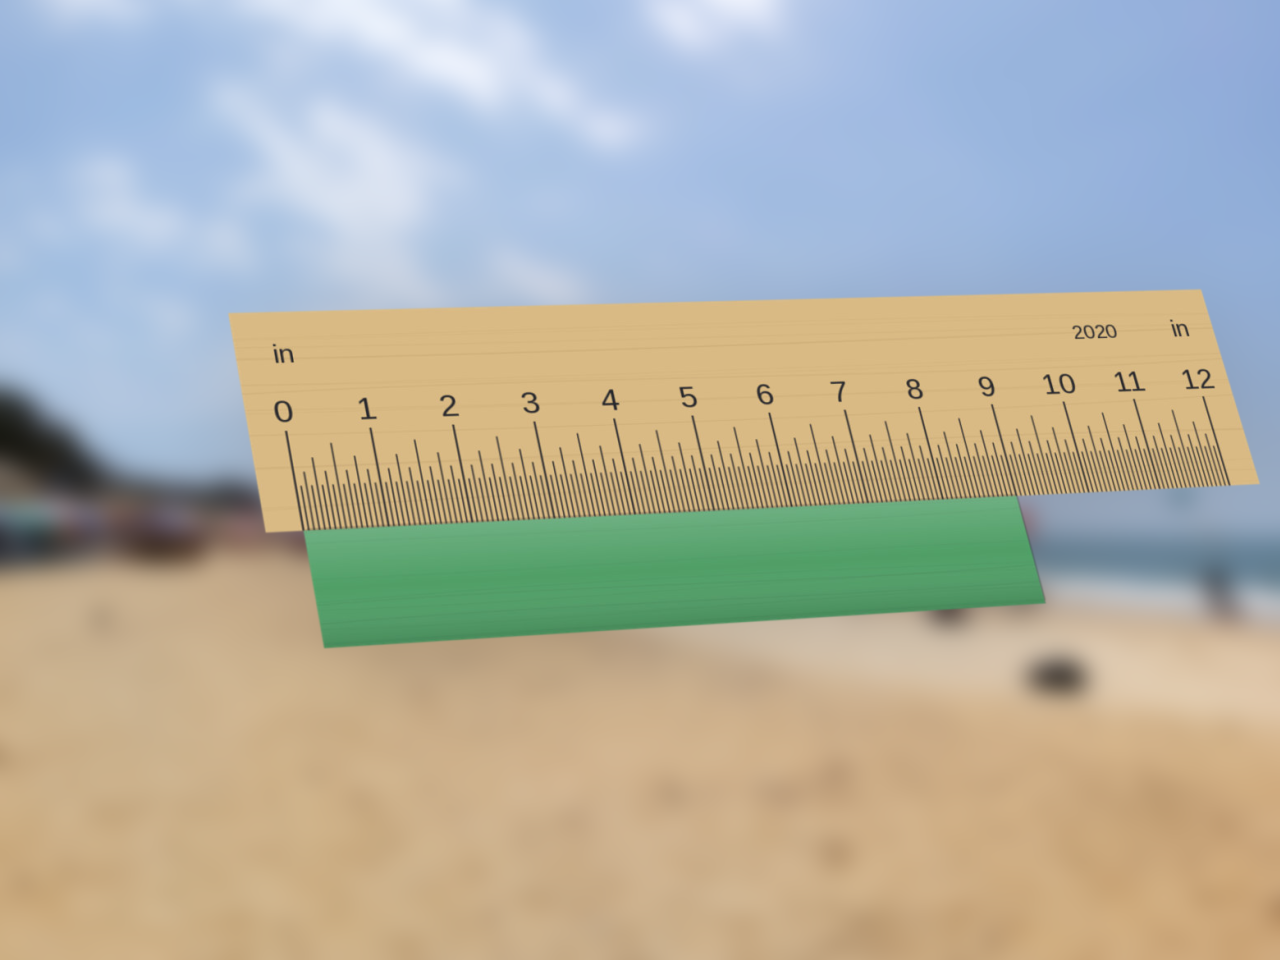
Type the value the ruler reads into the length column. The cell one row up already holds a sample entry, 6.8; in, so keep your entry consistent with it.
9; in
